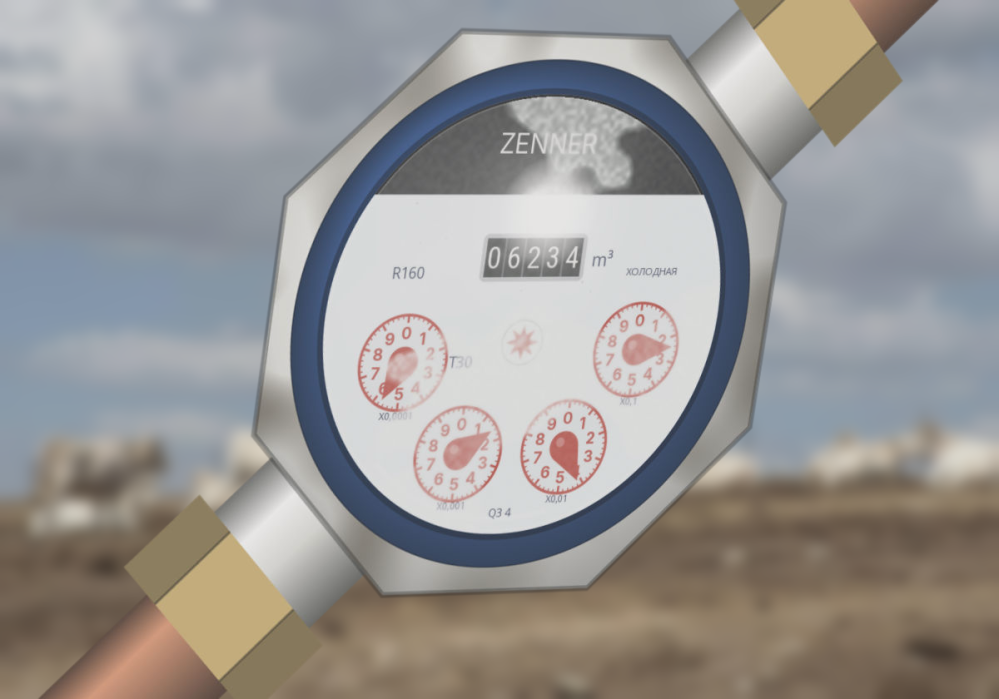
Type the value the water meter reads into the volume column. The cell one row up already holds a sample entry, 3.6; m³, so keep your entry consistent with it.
6234.2415; m³
